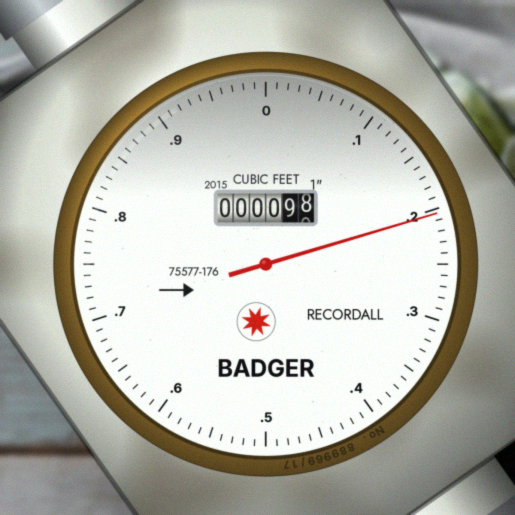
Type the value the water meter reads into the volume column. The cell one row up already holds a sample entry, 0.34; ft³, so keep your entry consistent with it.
98.20; ft³
